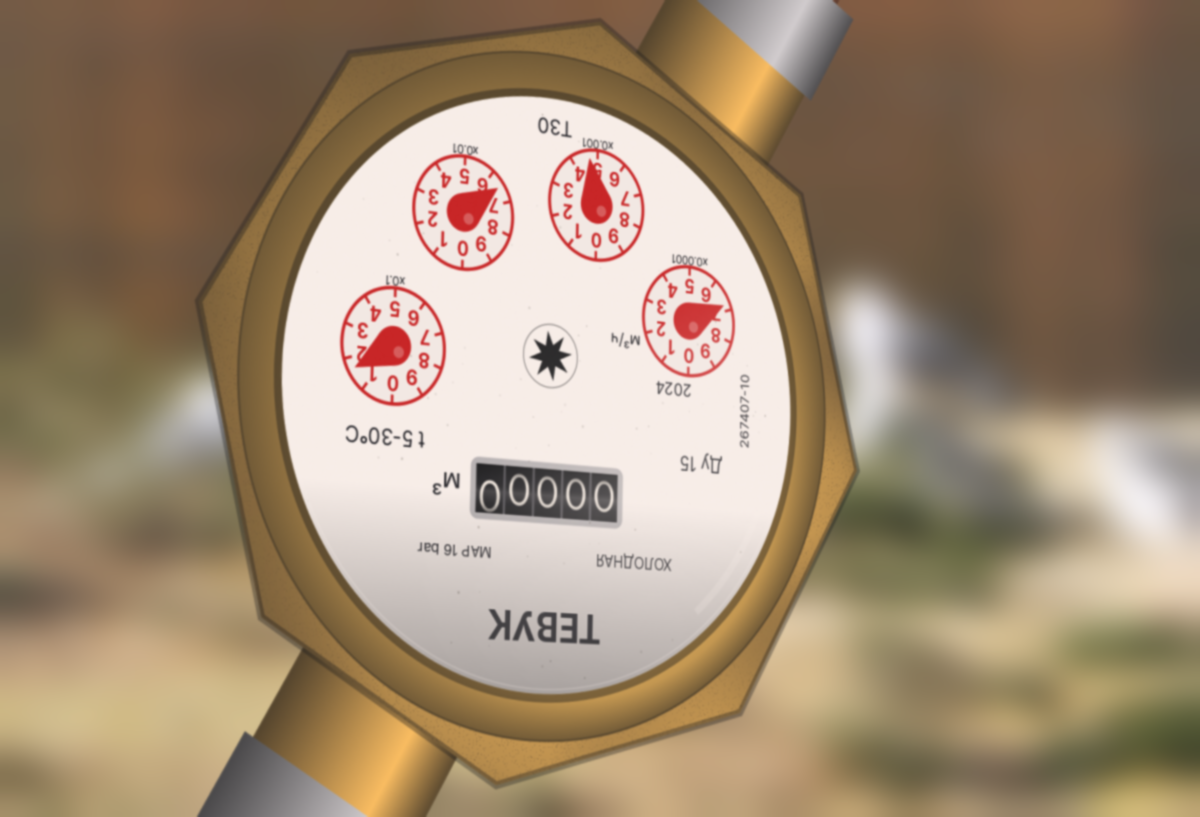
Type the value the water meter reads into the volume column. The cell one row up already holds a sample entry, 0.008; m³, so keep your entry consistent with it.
0.1646; m³
